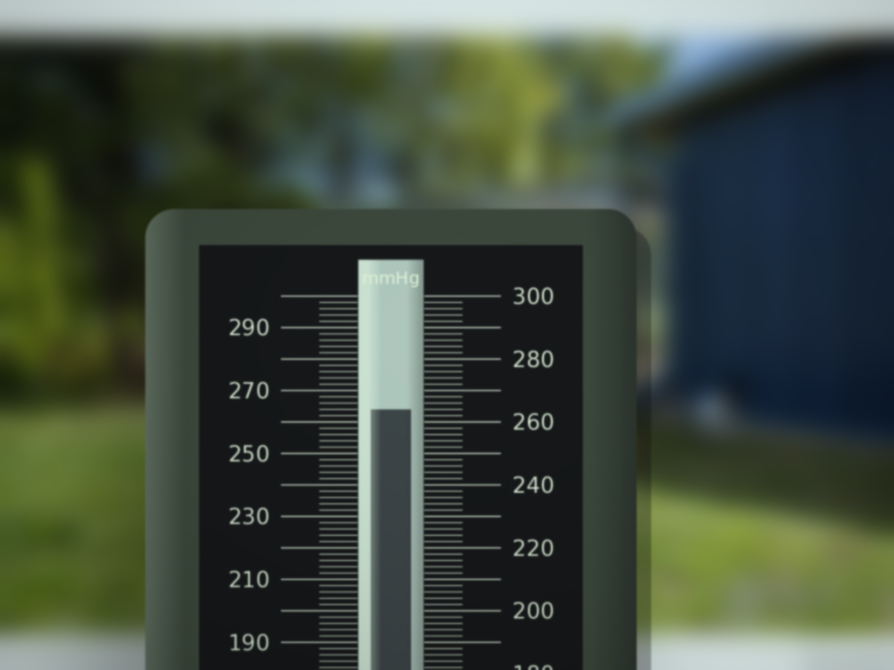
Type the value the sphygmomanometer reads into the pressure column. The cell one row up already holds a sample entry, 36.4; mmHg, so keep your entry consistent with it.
264; mmHg
